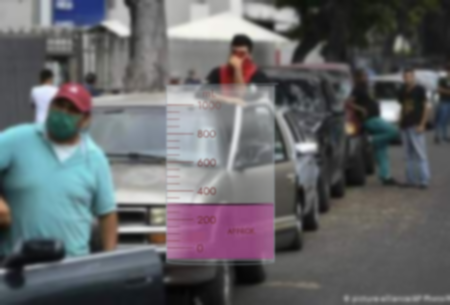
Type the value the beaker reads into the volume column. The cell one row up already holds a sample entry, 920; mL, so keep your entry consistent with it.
300; mL
